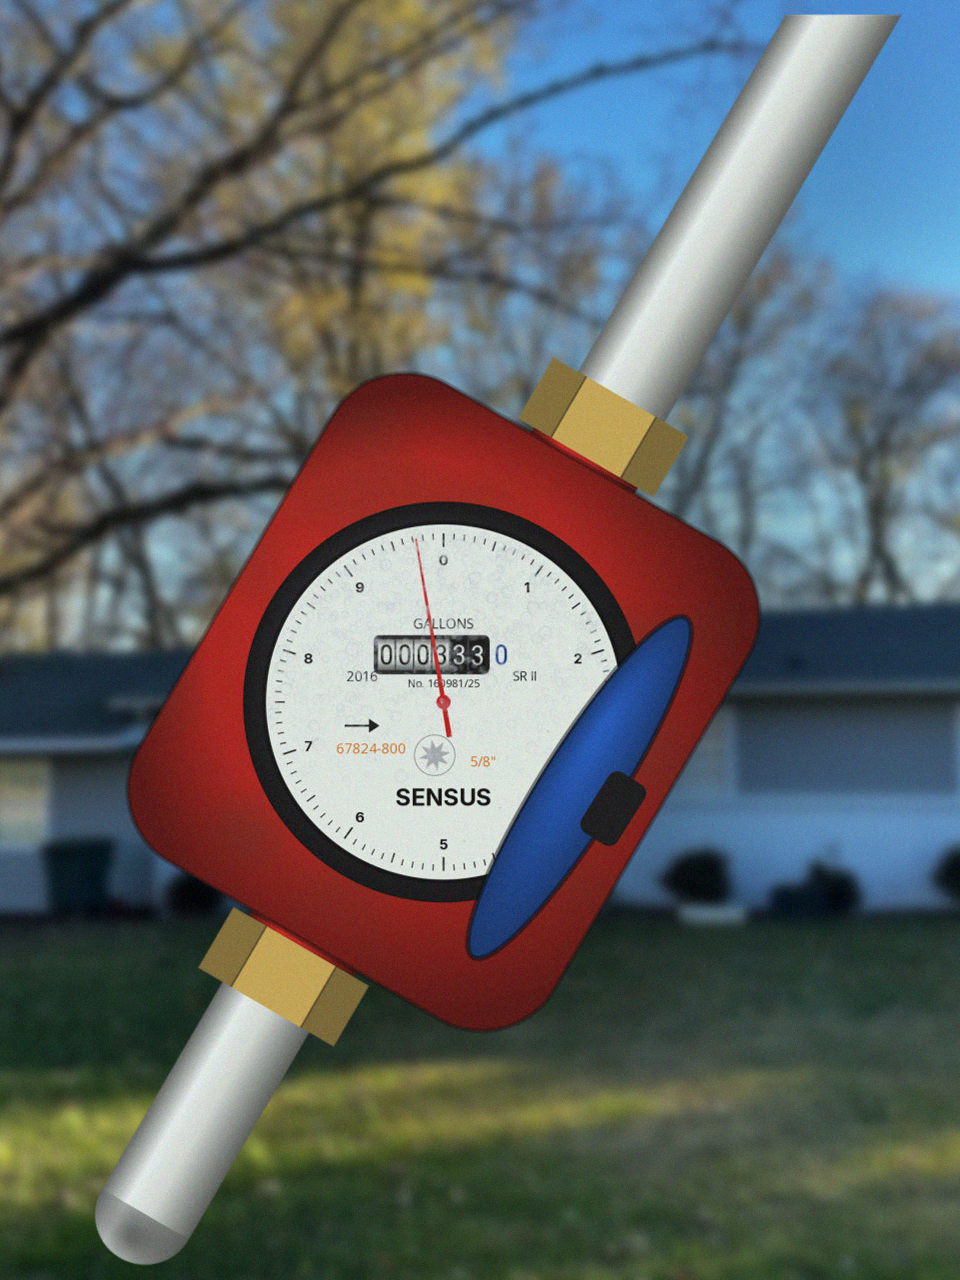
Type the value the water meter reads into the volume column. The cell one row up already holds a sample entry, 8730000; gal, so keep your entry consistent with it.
3329.7; gal
